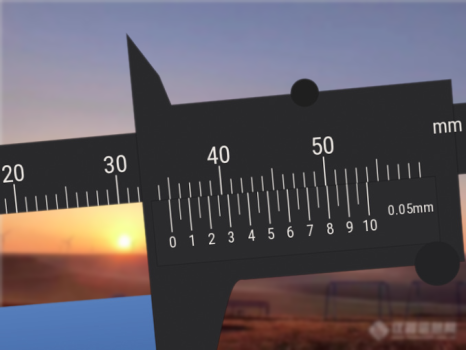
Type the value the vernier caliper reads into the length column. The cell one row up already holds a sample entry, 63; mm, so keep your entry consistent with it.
34.9; mm
